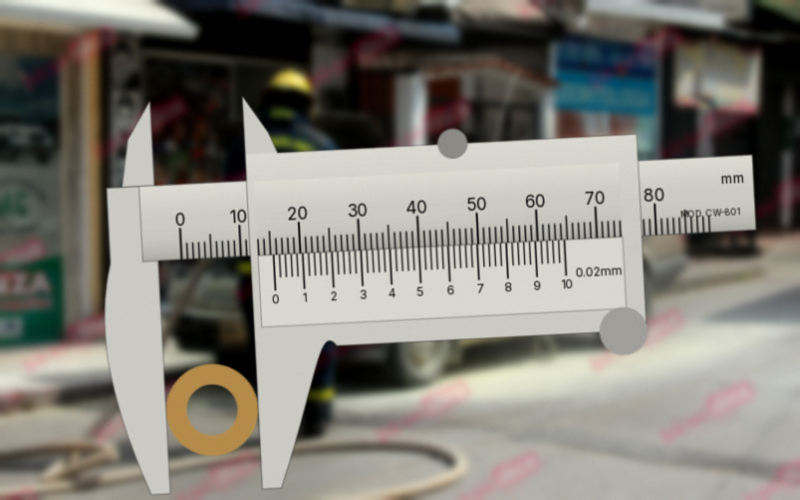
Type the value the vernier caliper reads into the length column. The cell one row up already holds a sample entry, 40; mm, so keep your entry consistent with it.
15.5; mm
